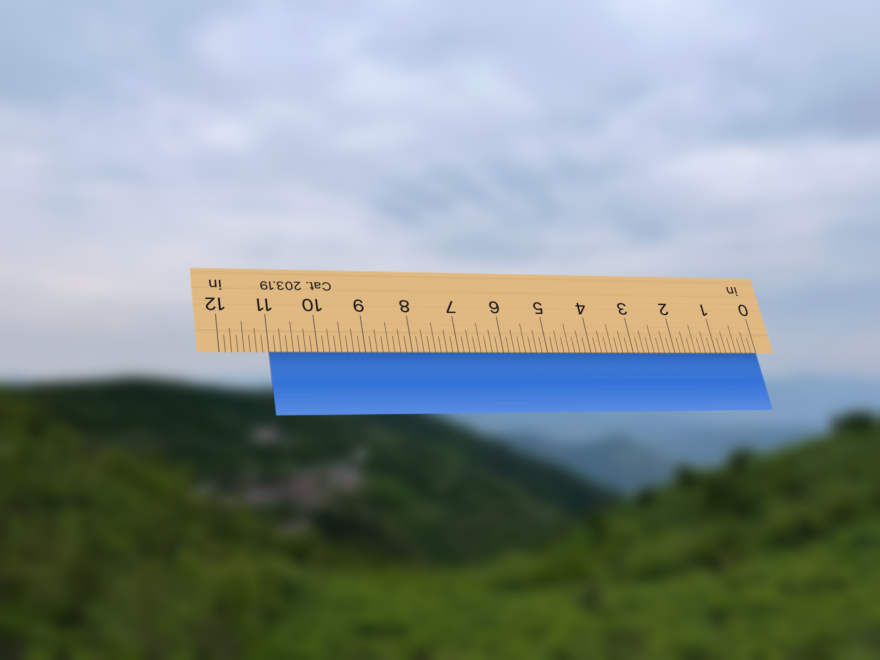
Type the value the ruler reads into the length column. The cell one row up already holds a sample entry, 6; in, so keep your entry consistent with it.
11; in
